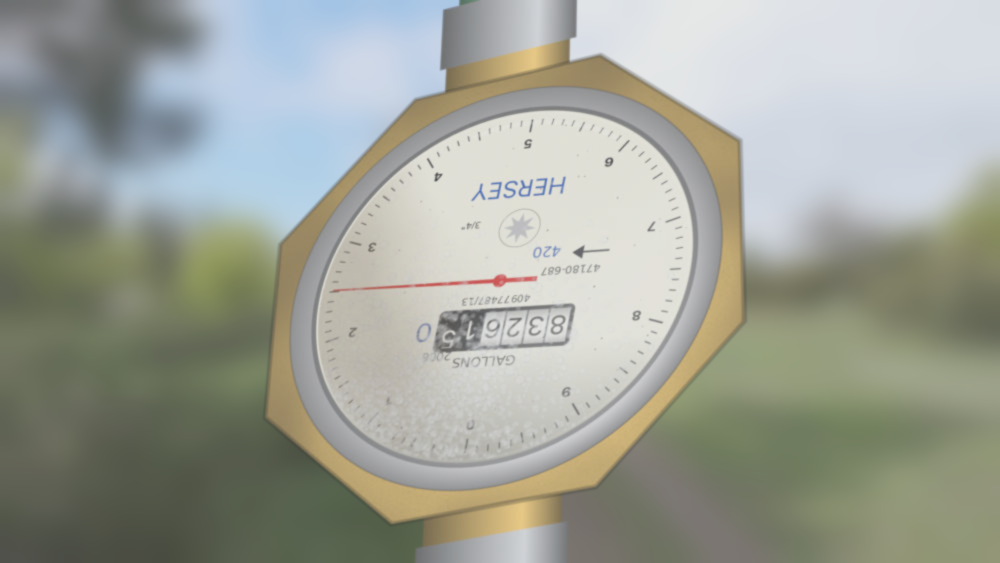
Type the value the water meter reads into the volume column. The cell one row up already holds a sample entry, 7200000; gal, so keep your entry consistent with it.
8326152.5; gal
